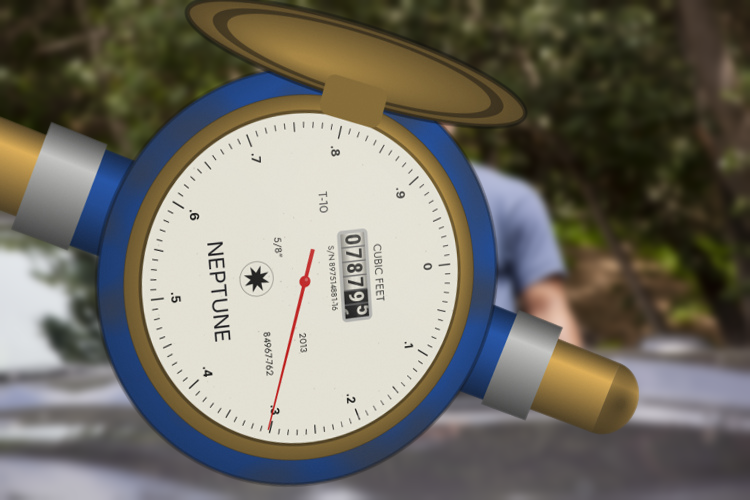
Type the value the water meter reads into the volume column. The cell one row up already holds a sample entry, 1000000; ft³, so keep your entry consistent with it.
78795.30; ft³
